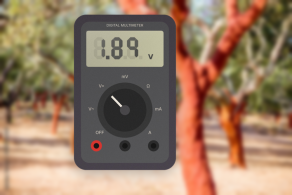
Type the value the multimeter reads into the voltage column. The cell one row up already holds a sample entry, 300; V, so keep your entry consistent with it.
1.89; V
